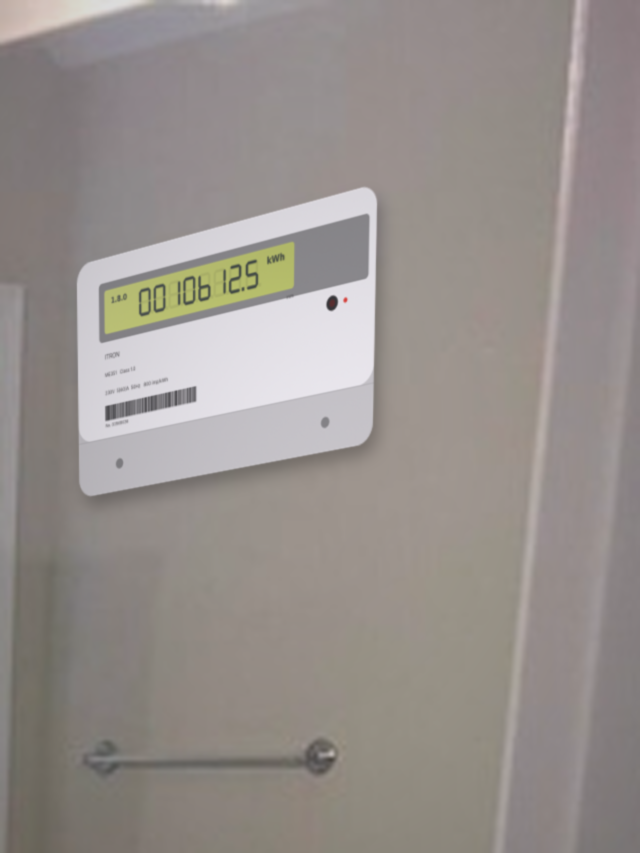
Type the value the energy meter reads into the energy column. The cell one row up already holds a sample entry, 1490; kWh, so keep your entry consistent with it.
10612.5; kWh
